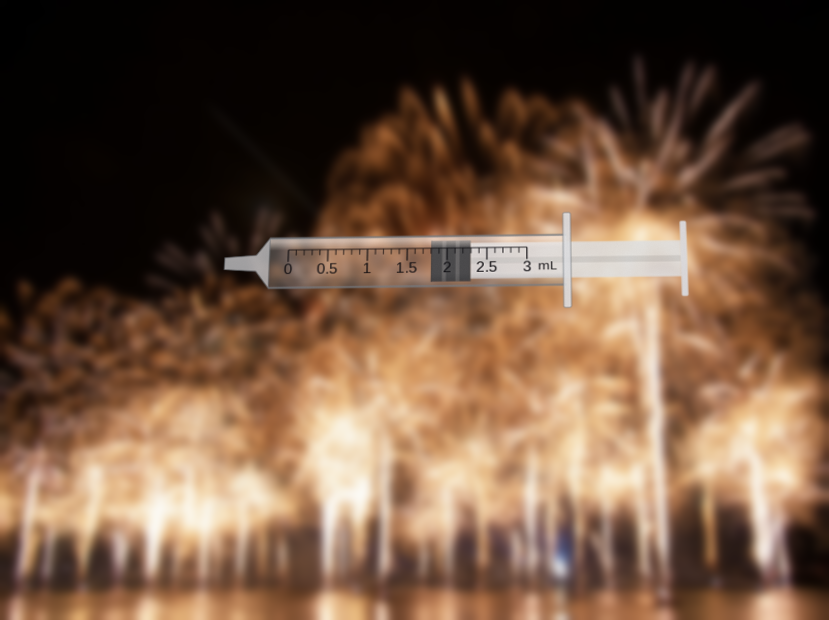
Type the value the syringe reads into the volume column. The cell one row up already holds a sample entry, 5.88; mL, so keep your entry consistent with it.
1.8; mL
